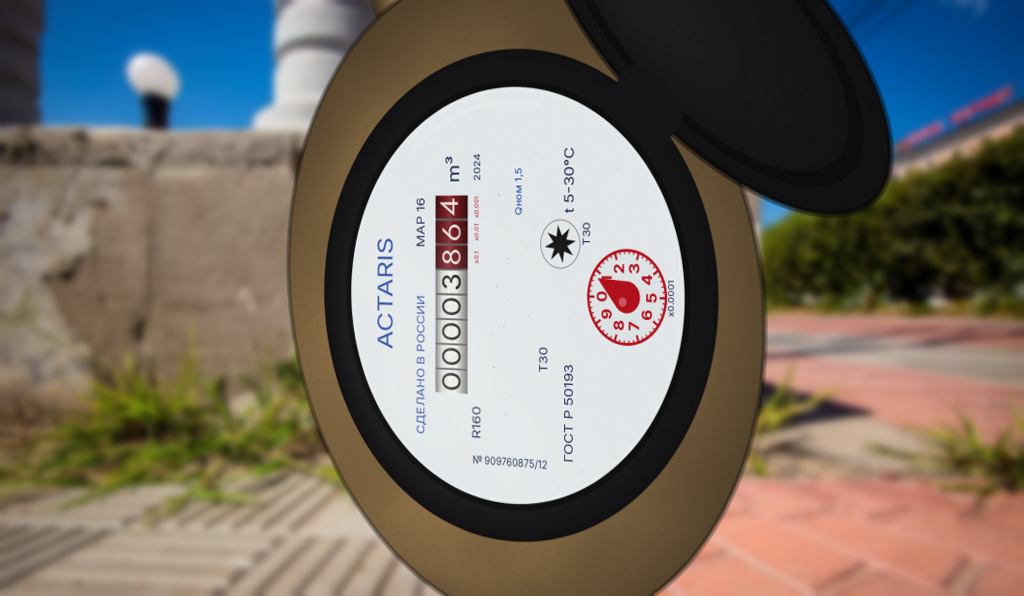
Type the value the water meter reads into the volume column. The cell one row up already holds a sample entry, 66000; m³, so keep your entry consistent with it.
3.8640; m³
